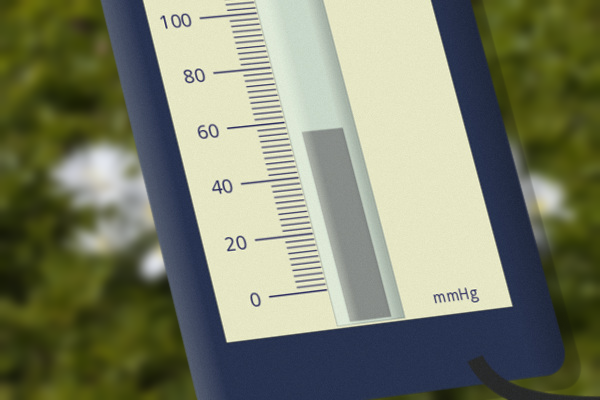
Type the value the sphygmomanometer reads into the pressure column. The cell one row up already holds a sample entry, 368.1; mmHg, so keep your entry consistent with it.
56; mmHg
